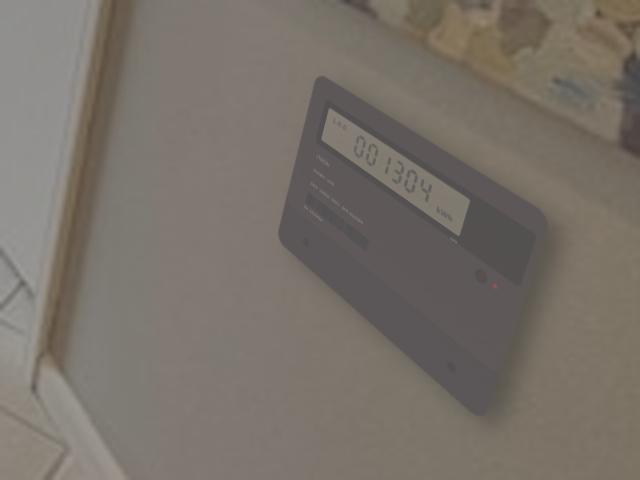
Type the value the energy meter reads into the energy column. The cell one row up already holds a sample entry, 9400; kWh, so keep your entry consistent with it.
1304; kWh
